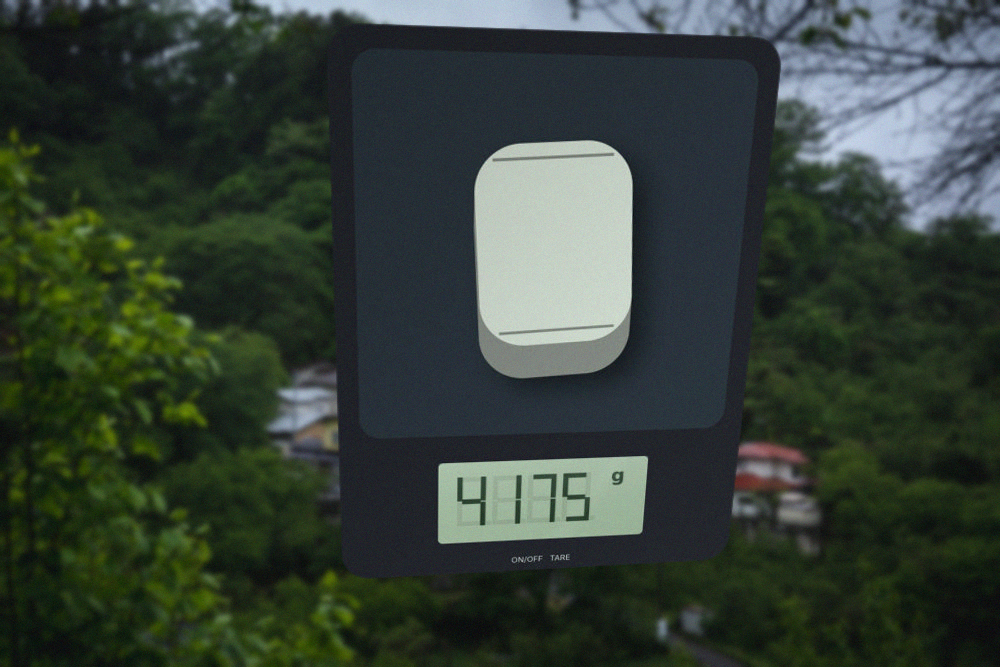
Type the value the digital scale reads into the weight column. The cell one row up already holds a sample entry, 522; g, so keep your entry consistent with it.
4175; g
